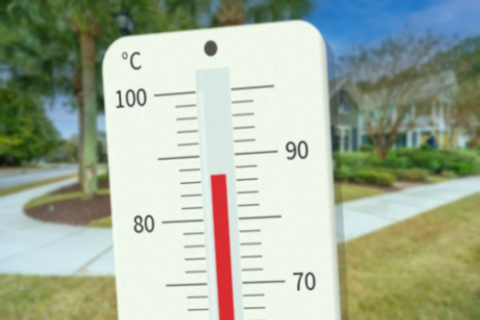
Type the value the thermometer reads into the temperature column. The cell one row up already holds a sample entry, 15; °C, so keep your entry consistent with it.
87; °C
